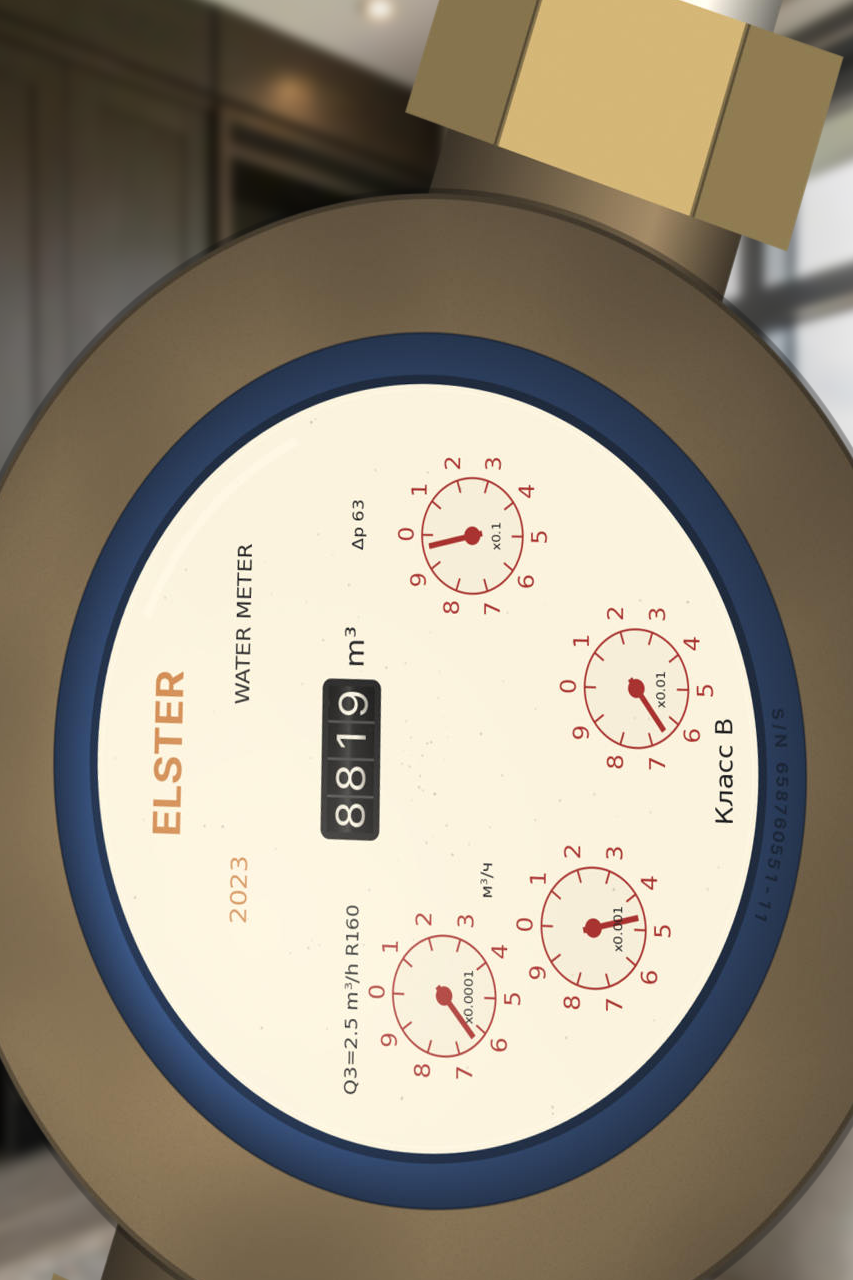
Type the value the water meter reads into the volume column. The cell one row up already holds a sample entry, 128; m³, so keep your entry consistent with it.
8818.9646; m³
